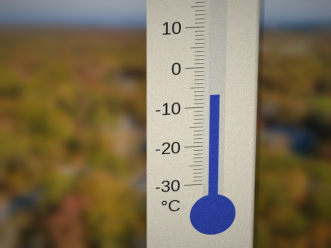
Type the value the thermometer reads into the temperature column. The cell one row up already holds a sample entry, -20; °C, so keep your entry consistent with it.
-7; °C
